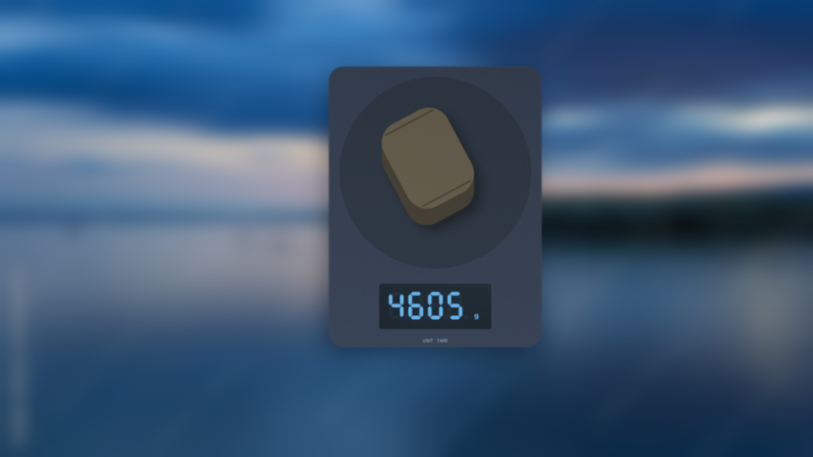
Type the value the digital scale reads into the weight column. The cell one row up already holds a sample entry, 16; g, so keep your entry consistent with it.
4605; g
